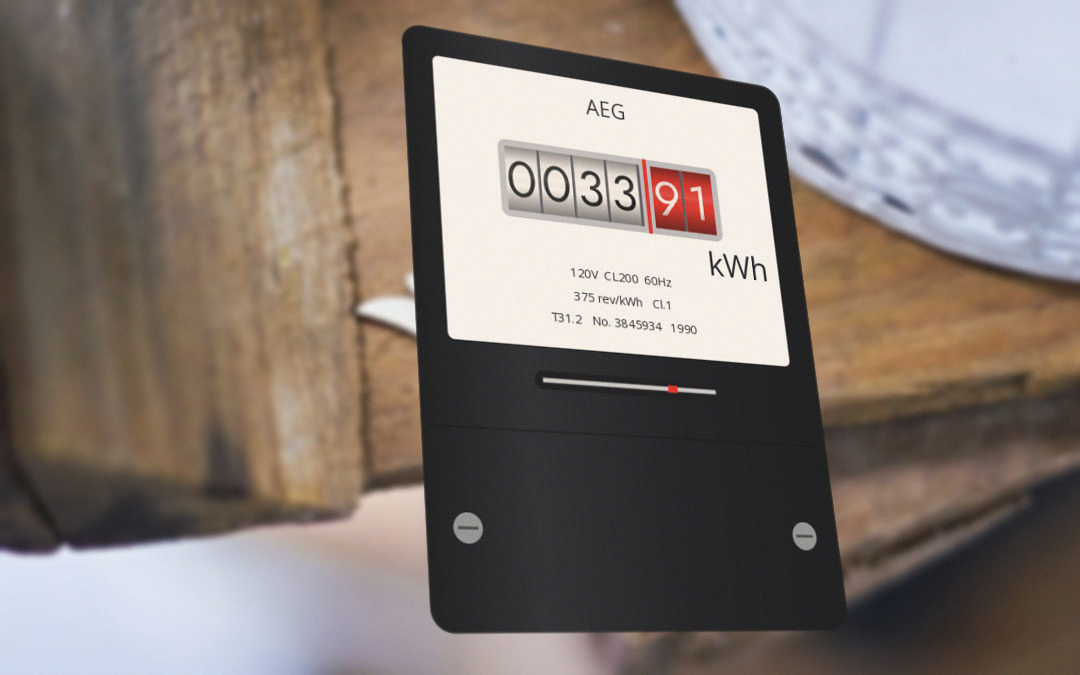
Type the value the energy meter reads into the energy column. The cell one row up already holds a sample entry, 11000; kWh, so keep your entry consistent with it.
33.91; kWh
